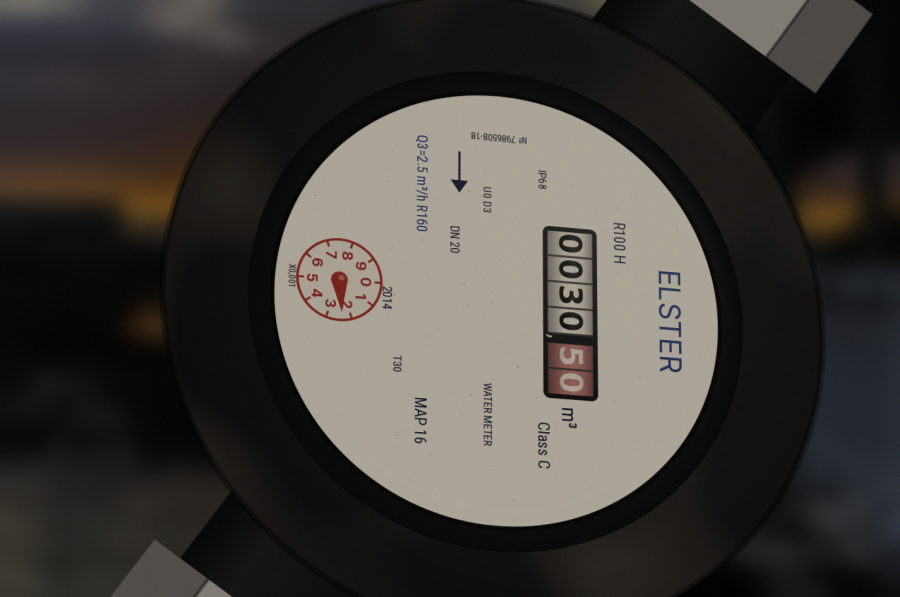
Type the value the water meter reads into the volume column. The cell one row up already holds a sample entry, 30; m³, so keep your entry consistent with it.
30.502; m³
